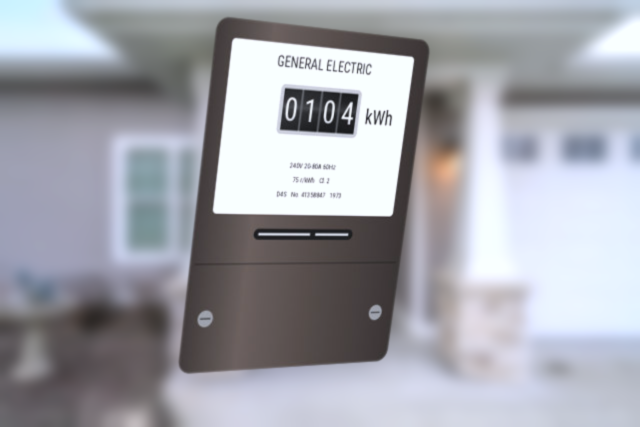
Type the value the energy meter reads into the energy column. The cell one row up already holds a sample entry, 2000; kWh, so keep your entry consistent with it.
104; kWh
